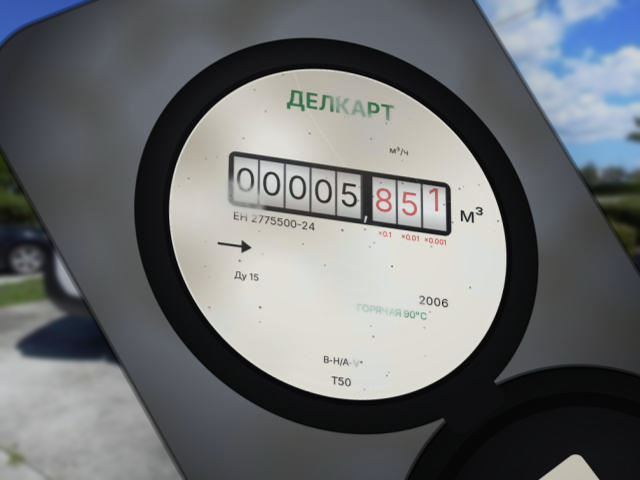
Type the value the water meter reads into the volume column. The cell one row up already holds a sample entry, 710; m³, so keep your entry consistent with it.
5.851; m³
